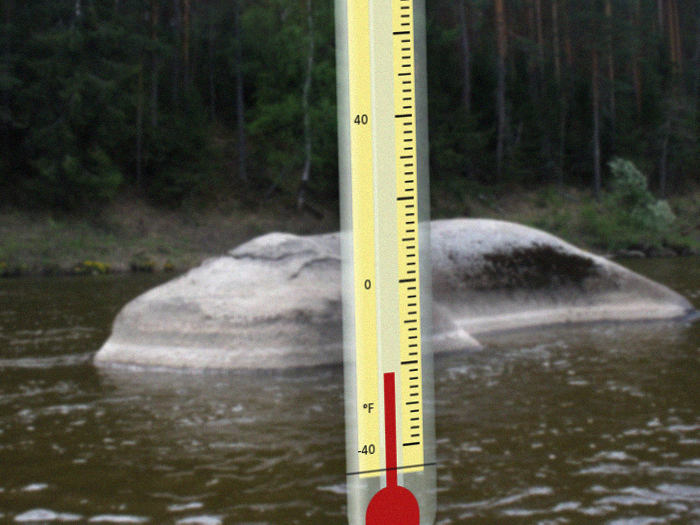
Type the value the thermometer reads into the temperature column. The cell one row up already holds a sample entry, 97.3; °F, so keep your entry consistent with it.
-22; °F
